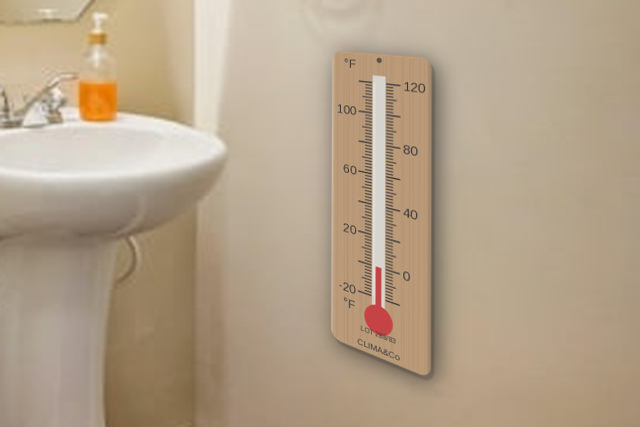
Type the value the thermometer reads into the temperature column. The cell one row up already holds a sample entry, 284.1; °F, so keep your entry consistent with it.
0; °F
